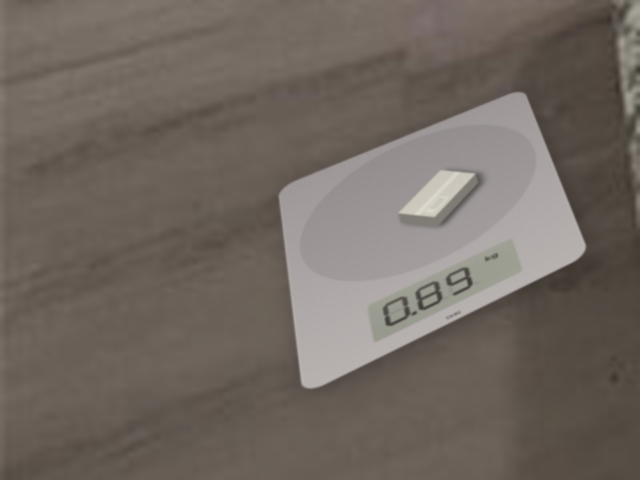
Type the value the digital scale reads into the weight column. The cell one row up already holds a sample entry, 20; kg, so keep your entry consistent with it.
0.89; kg
